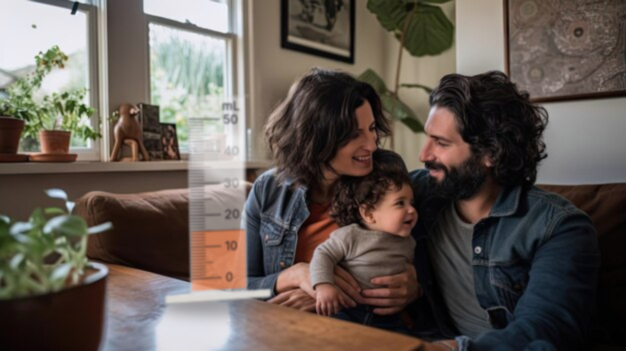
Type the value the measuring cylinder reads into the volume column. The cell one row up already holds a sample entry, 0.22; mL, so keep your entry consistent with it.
15; mL
